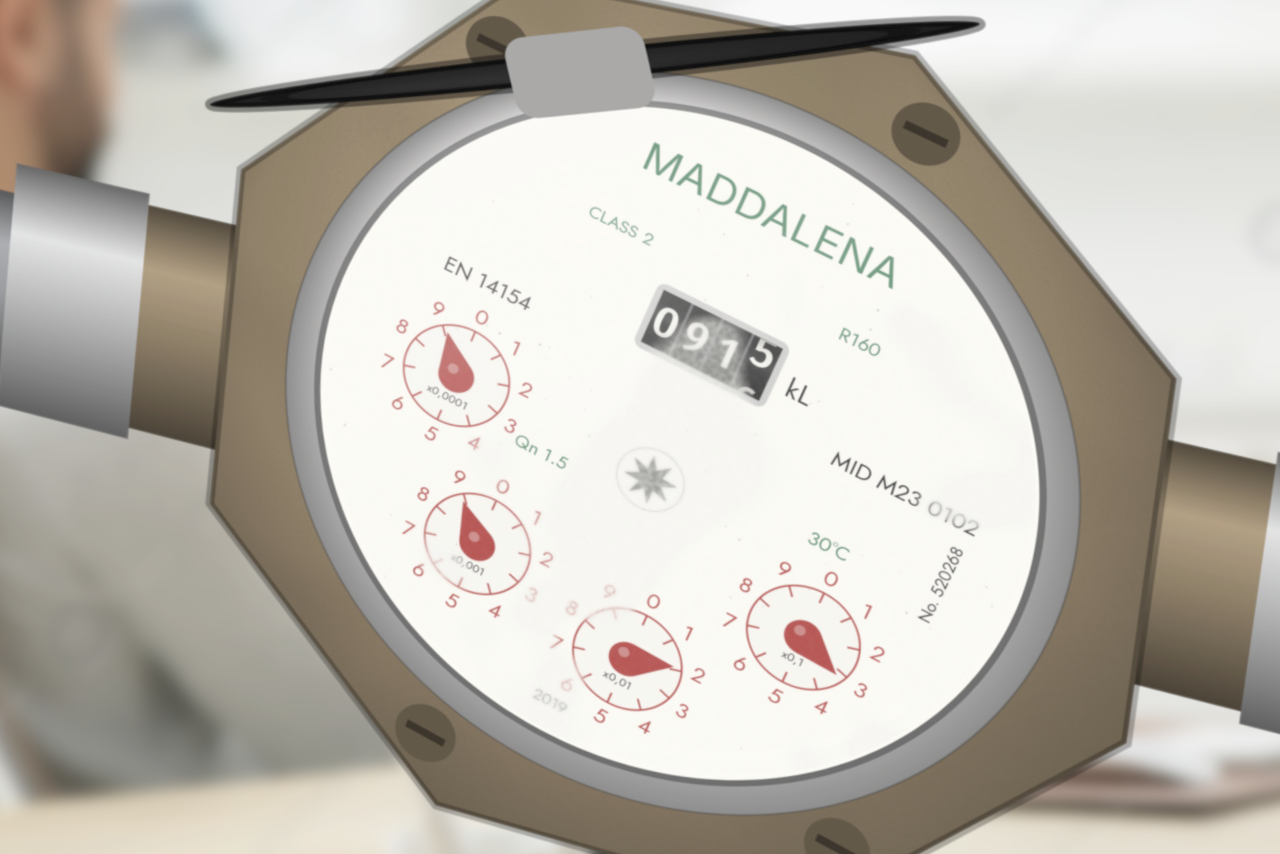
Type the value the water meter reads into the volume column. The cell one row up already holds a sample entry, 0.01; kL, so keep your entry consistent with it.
915.3189; kL
